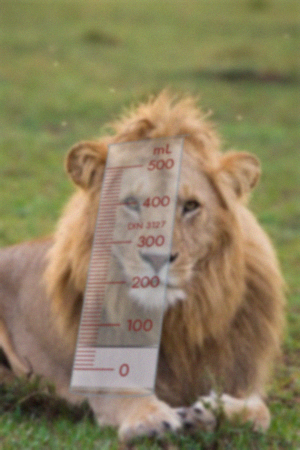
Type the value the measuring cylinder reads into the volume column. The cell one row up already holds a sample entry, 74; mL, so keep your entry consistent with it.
50; mL
